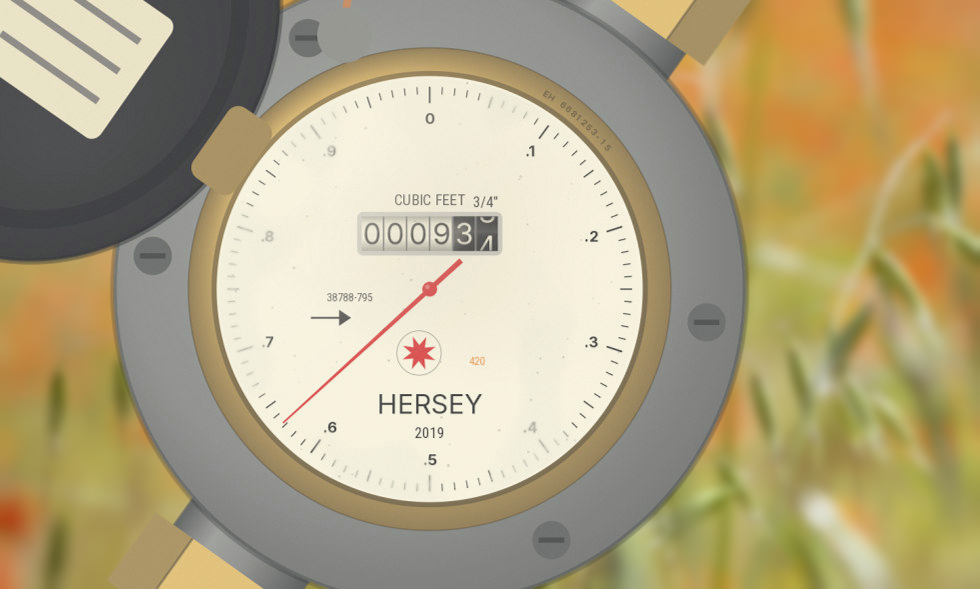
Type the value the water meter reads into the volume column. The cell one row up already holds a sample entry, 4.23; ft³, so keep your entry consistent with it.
933.63; ft³
